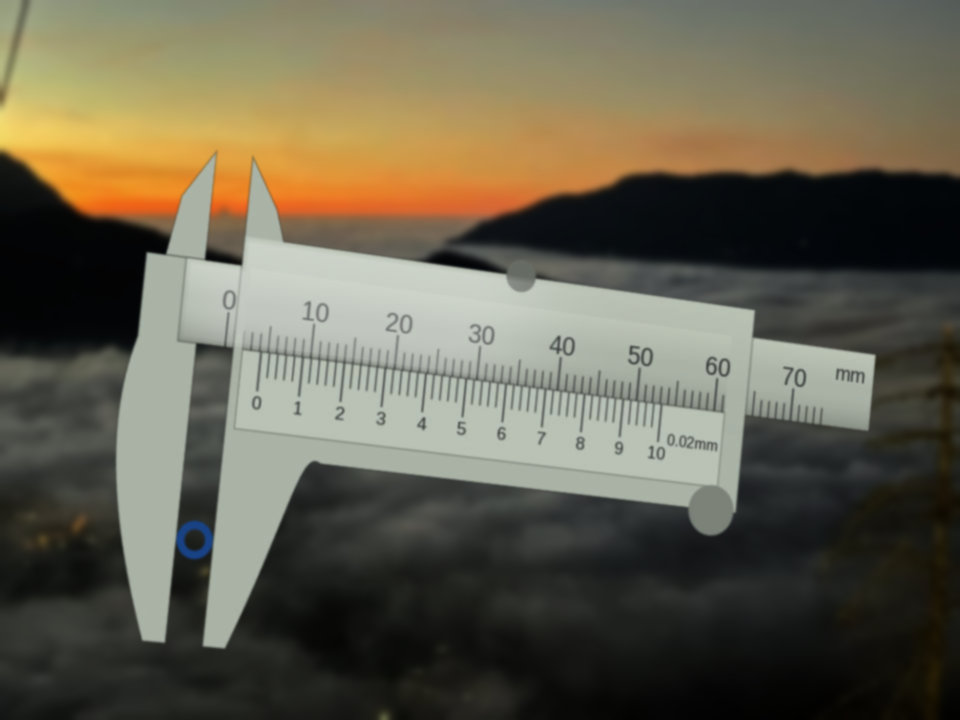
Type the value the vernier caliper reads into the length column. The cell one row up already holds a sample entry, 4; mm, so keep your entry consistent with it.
4.2; mm
